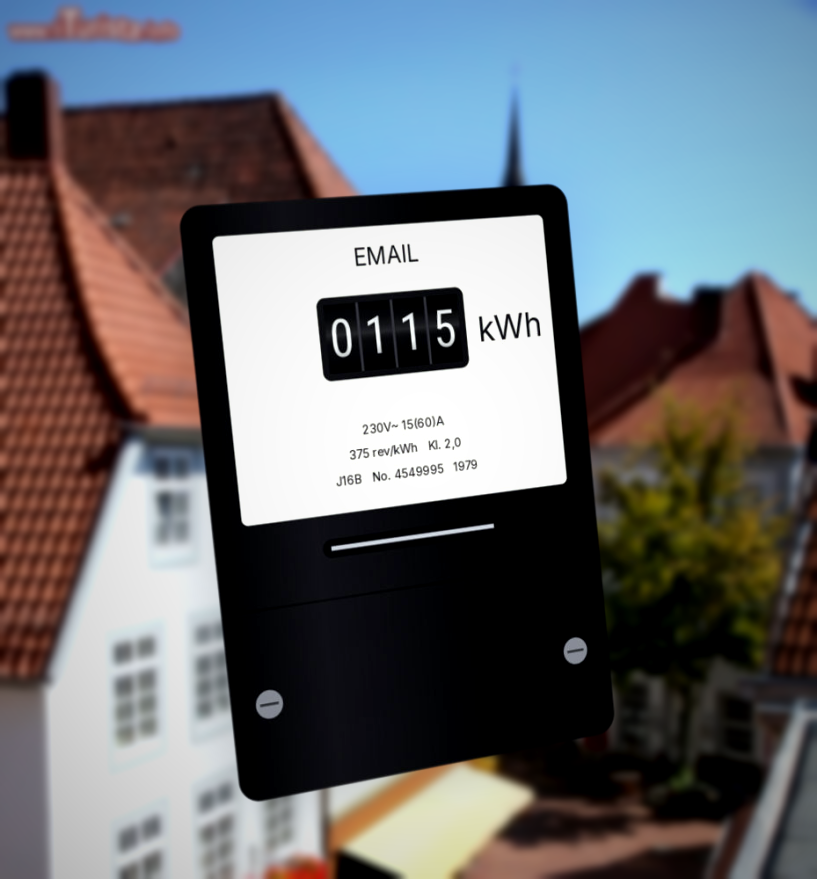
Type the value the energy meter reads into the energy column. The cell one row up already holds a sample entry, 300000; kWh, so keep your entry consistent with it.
115; kWh
